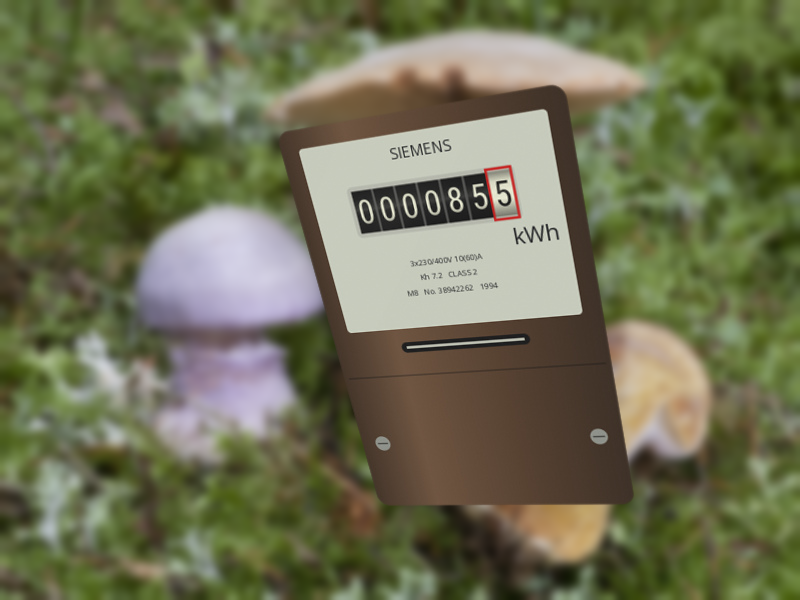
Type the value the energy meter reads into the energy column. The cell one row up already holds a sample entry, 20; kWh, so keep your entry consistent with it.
85.5; kWh
